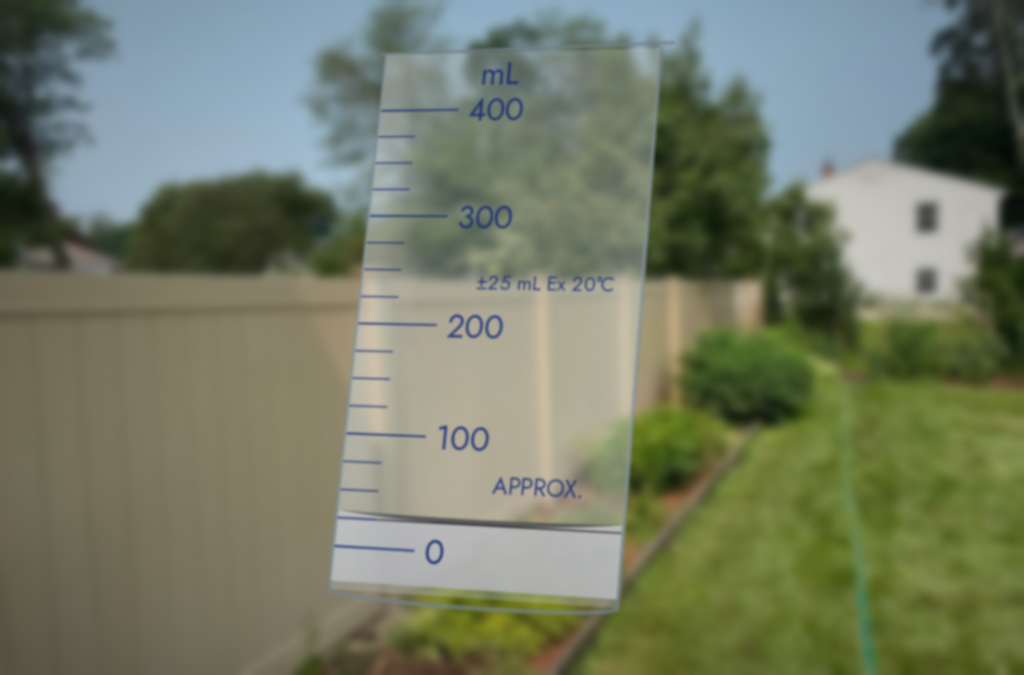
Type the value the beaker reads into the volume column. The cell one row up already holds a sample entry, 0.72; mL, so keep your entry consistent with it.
25; mL
